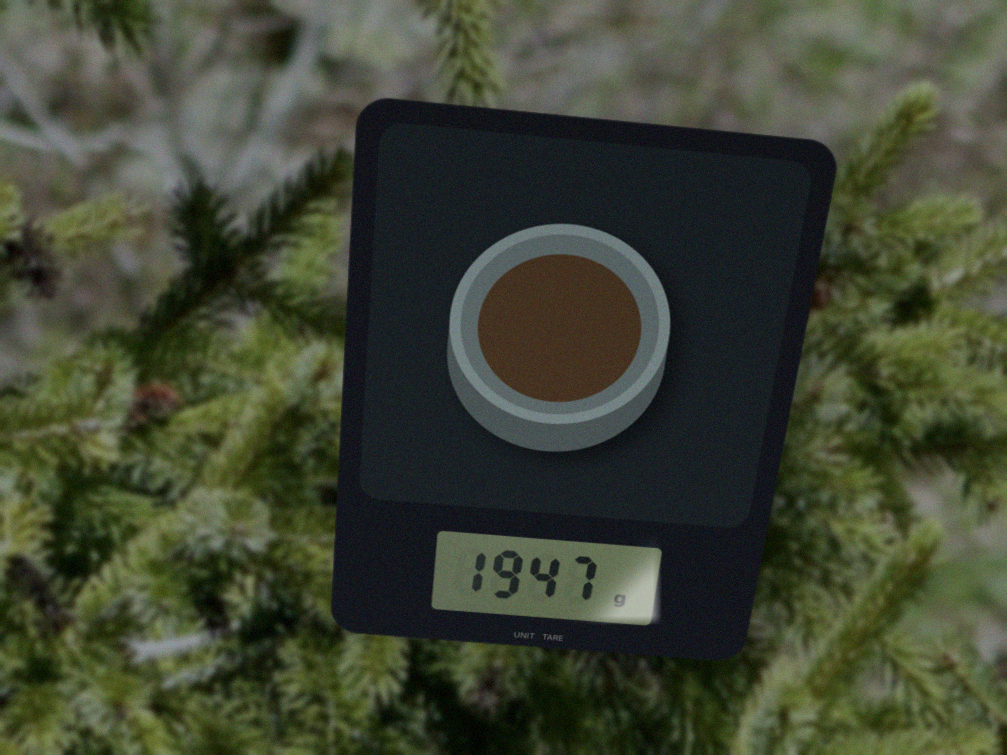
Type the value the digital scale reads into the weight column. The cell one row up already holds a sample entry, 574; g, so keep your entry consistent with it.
1947; g
